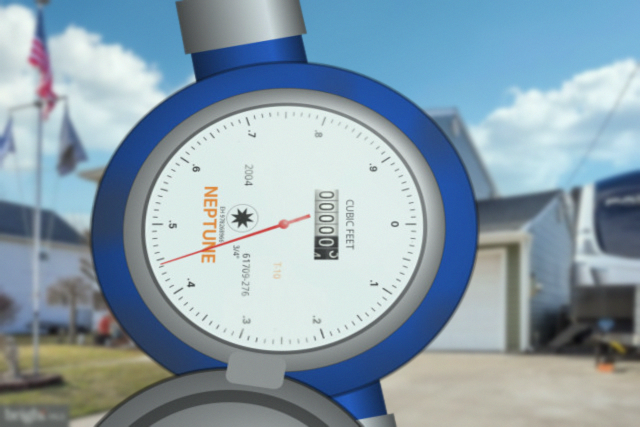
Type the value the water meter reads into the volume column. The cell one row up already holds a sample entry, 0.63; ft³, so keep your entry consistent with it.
3.44; ft³
